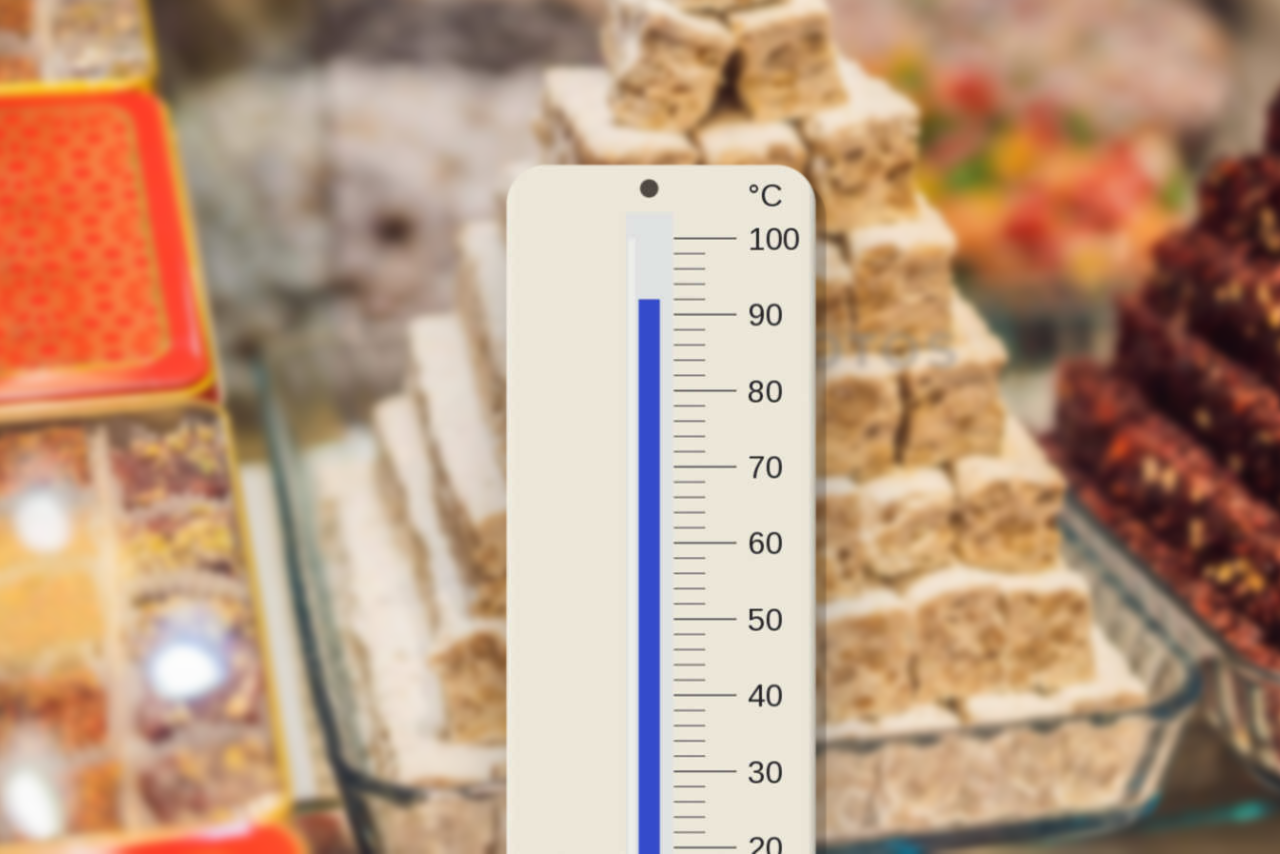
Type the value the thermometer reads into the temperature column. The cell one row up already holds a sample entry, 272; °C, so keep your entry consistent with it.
92; °C
